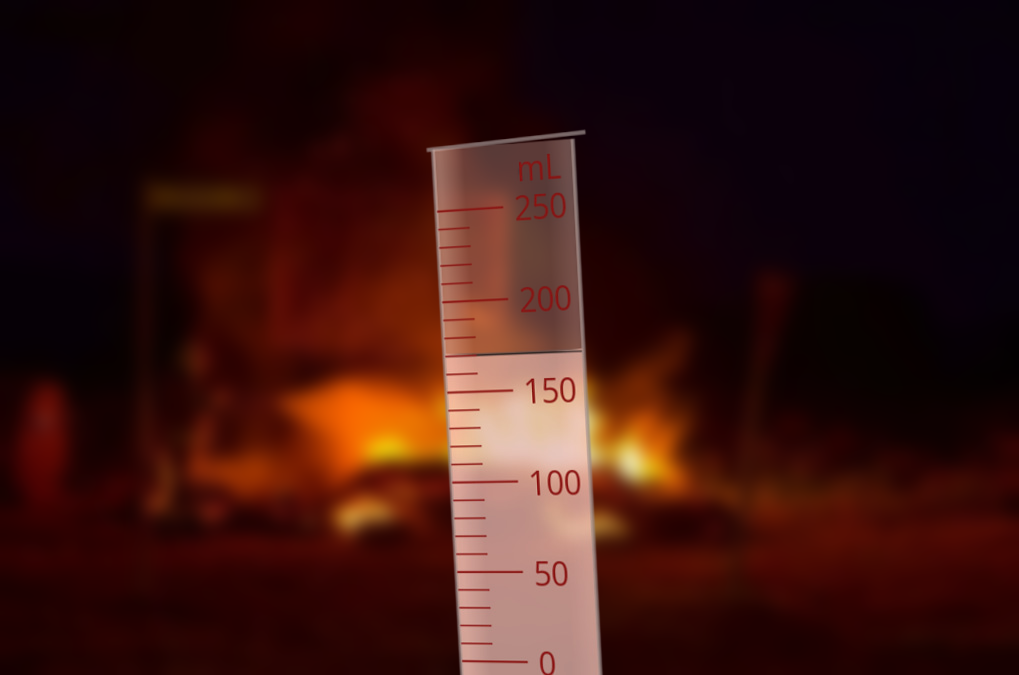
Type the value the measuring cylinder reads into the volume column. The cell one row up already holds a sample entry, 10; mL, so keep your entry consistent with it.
170; mL
